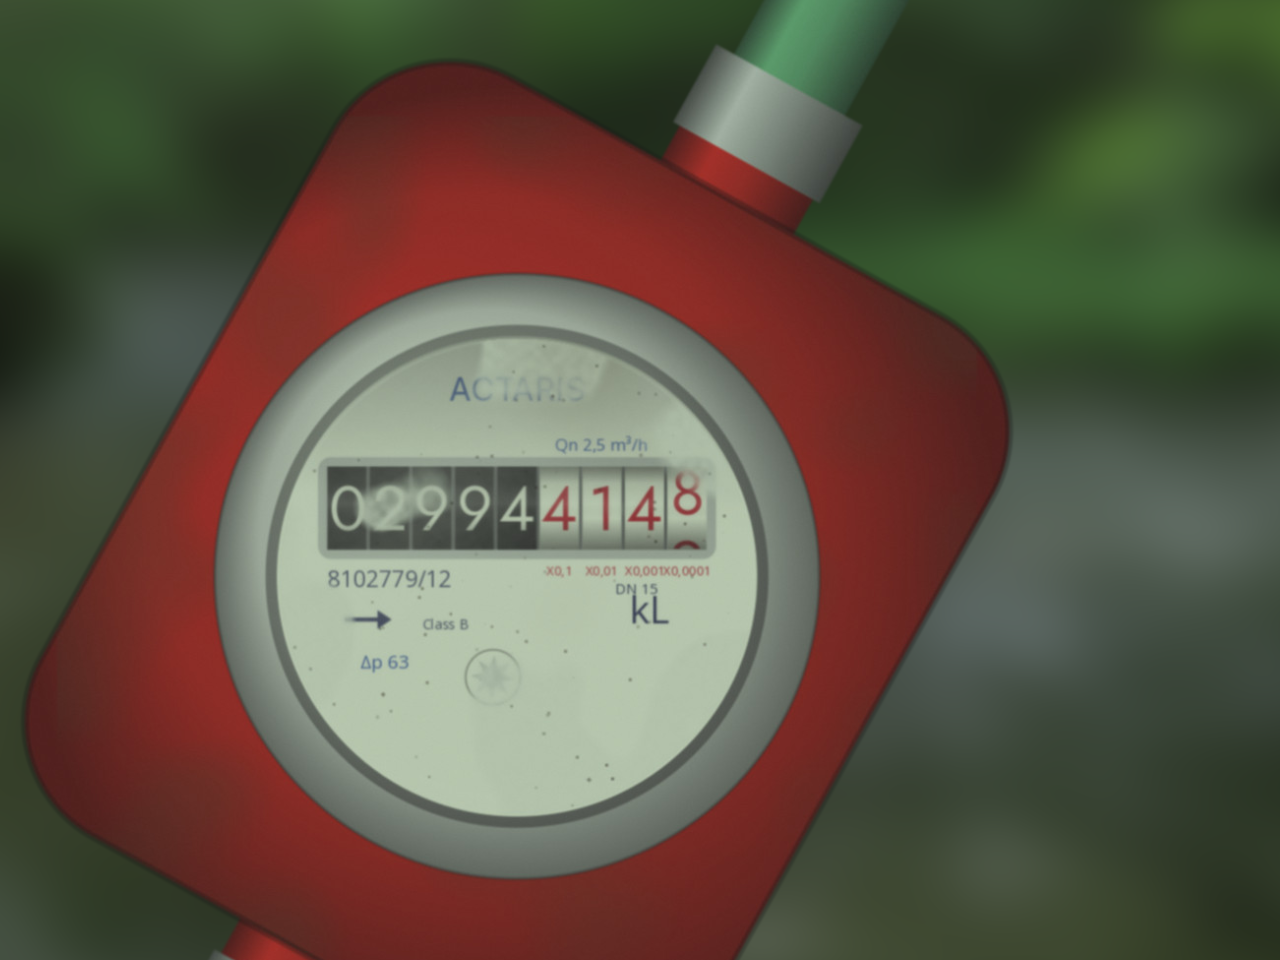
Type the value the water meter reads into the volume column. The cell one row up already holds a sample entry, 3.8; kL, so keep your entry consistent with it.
2994.4148; kL
